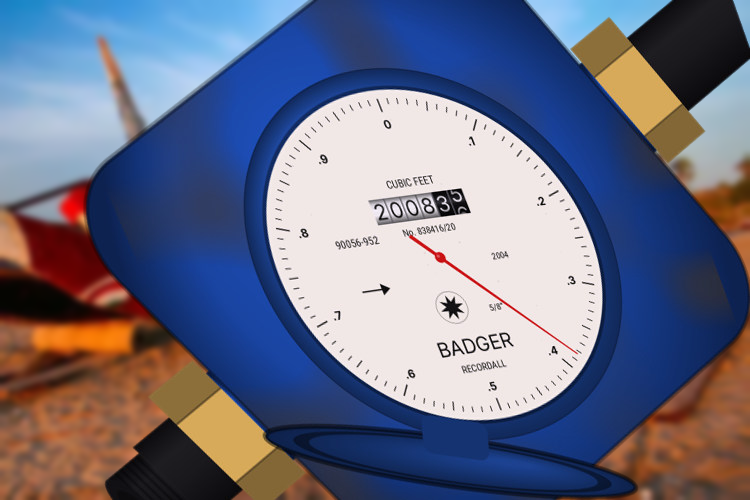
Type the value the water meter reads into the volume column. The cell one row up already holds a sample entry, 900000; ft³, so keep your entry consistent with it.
200835.38; ft³
